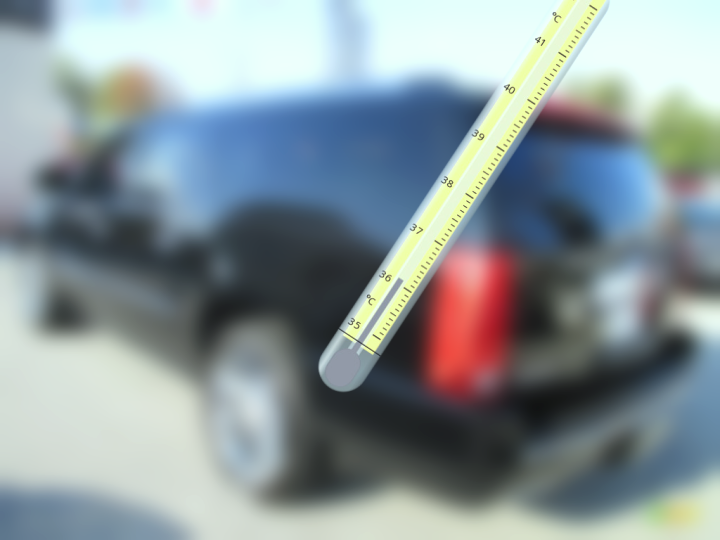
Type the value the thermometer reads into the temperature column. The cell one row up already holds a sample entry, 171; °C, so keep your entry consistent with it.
36.1; °C
